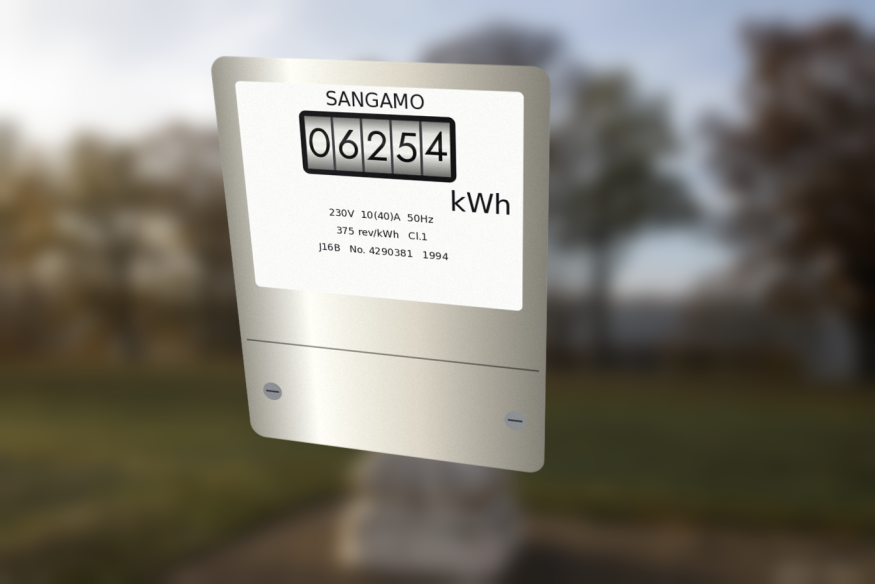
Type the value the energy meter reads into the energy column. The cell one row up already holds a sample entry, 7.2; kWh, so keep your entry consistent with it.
6254; kWh
